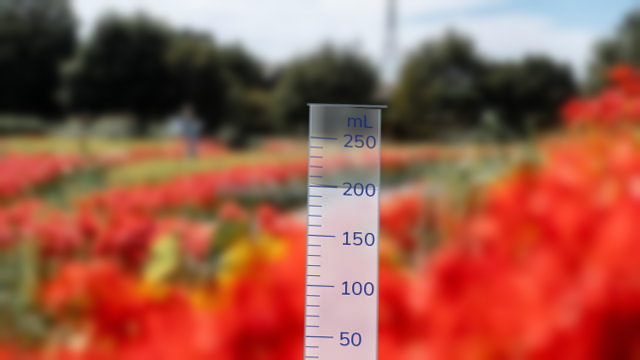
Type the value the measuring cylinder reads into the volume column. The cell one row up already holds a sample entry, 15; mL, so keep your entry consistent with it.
200; mL
